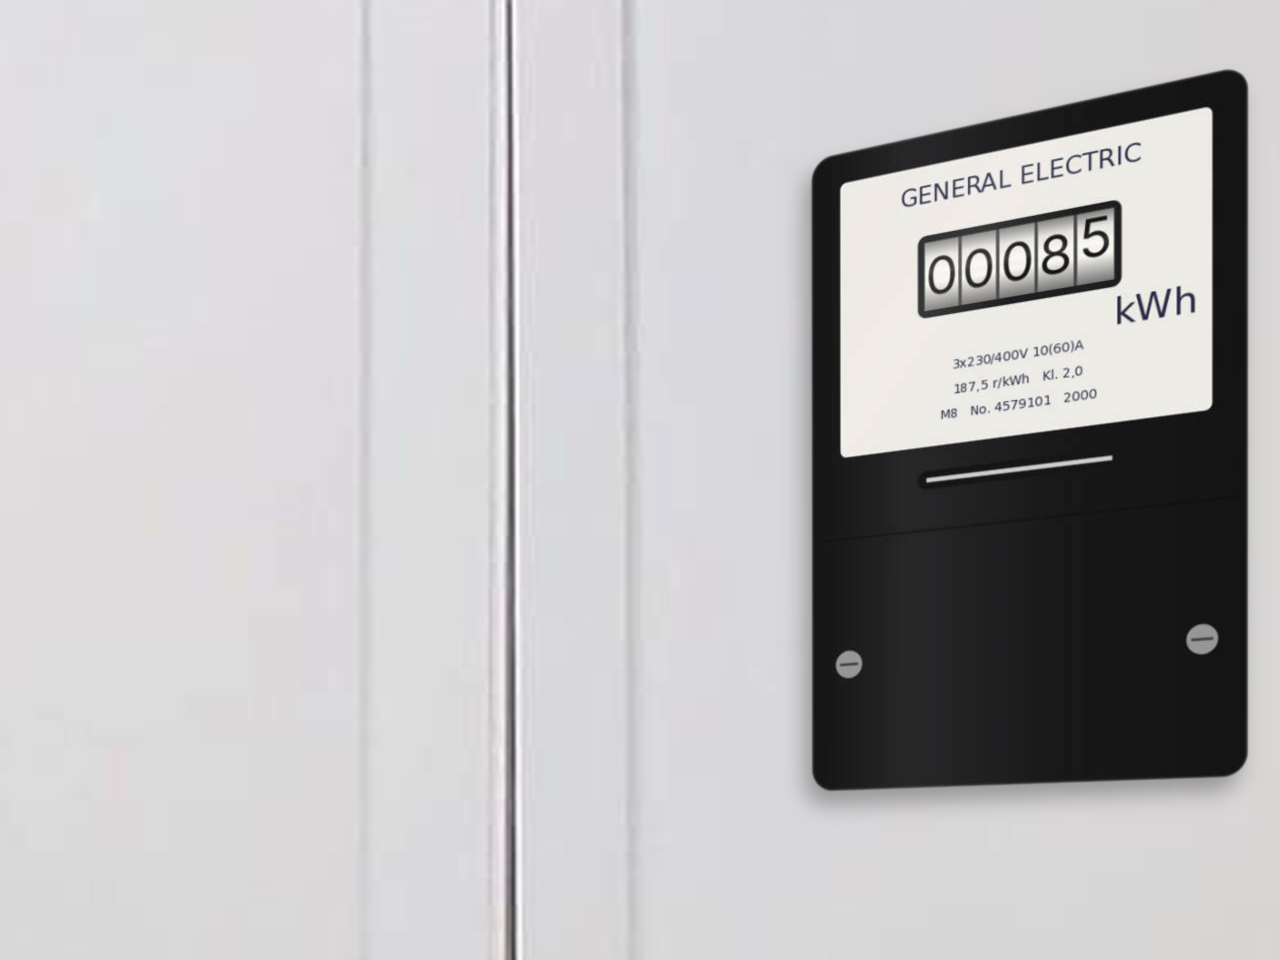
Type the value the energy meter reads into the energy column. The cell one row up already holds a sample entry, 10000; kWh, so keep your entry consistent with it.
85; kWh
